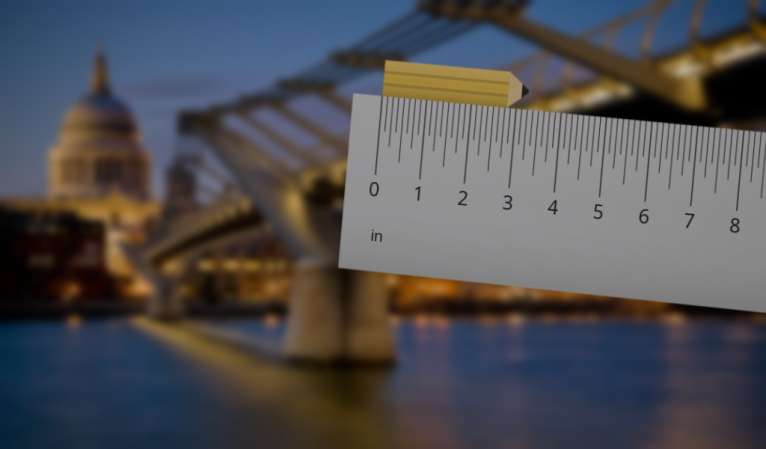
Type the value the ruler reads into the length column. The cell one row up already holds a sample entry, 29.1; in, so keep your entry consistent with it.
3.25; in
